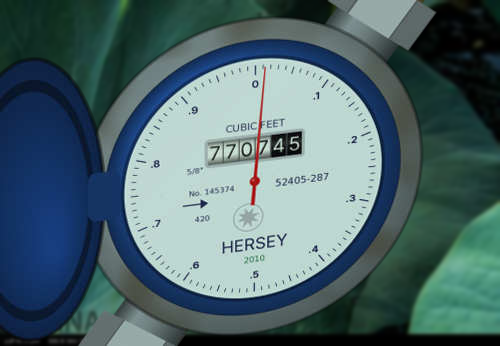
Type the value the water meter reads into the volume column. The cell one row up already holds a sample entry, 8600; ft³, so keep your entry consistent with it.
770745.01; ft³
